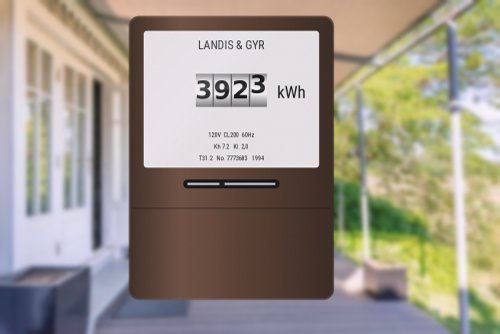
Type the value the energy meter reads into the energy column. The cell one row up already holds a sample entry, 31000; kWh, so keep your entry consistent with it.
3923; kWh
